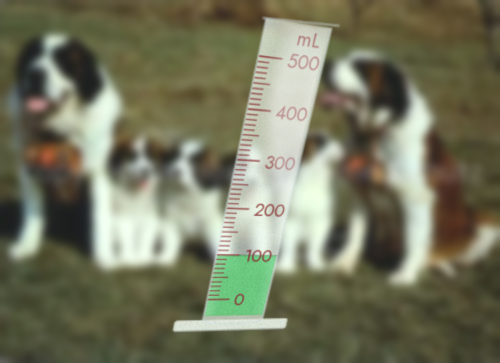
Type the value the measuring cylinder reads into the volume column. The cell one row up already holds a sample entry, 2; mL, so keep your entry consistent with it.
100; mL
